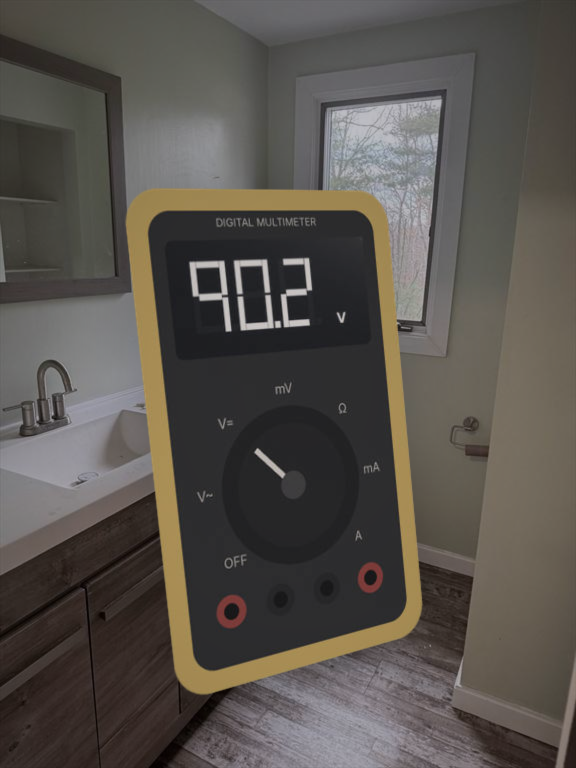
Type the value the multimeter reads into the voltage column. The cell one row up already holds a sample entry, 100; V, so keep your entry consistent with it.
90.2; V
